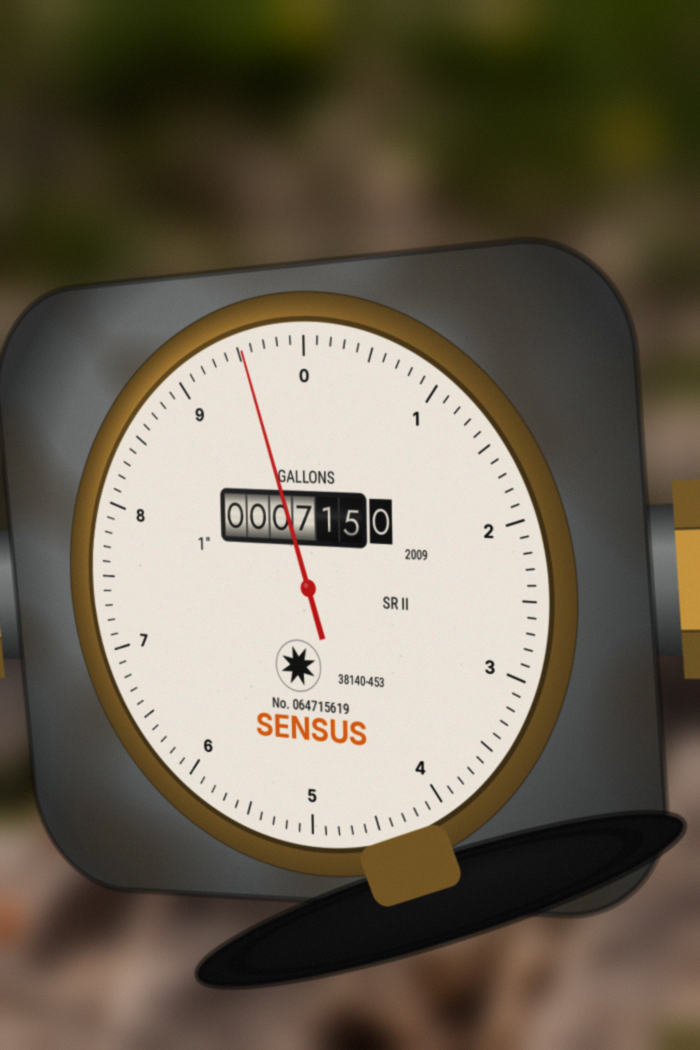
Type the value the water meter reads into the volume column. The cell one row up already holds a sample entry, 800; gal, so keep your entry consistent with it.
7149.5; gal
